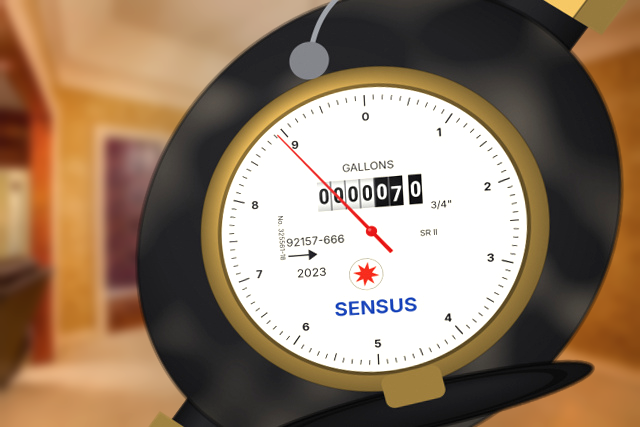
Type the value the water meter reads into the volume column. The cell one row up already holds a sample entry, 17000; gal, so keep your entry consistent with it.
68.9; gal
